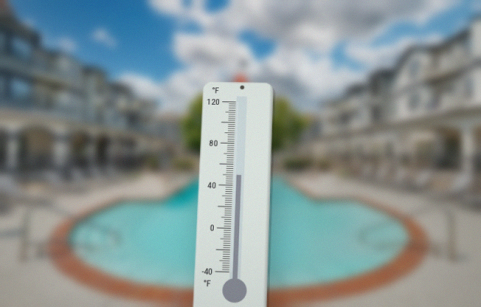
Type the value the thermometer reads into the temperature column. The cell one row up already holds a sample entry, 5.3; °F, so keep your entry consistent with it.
50; °F
